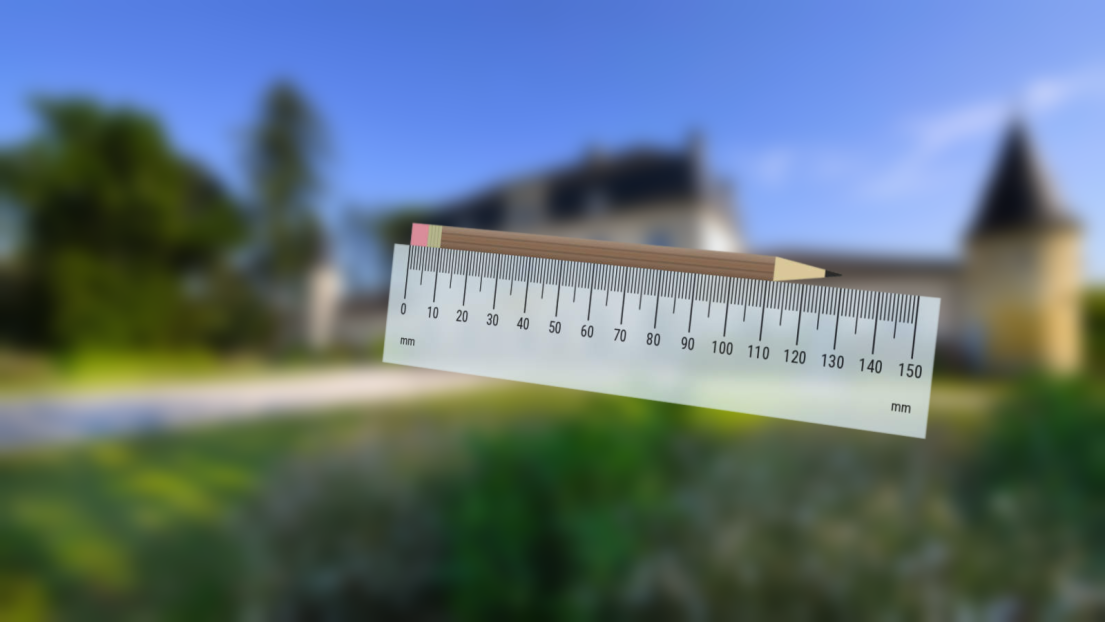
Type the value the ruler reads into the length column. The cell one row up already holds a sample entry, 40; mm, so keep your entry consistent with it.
130; mm
